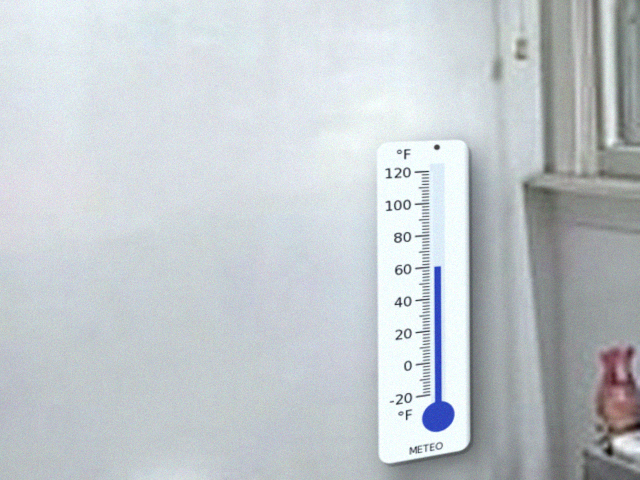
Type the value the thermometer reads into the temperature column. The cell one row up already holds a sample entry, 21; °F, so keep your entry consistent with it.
60; °F
